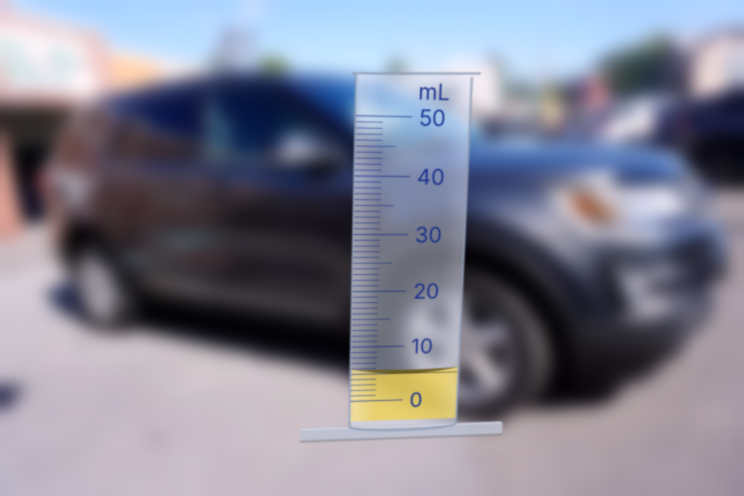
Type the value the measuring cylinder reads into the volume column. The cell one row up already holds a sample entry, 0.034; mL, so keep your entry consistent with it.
5; mL
